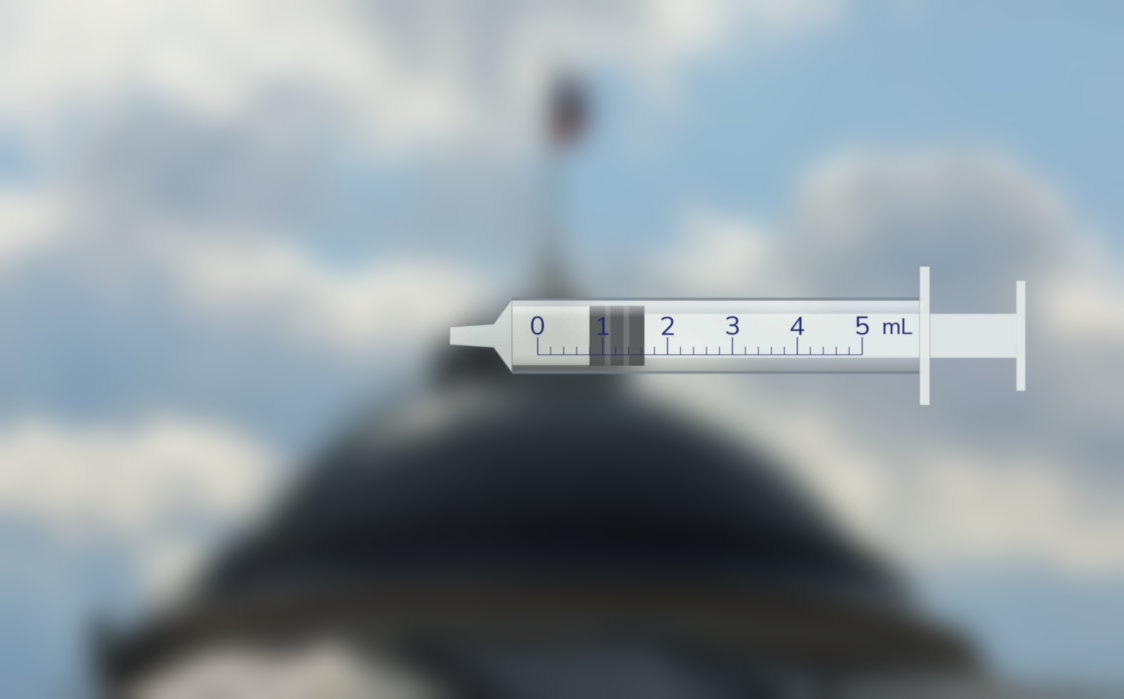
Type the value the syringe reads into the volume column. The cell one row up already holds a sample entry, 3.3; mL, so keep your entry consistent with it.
0.8; mL
